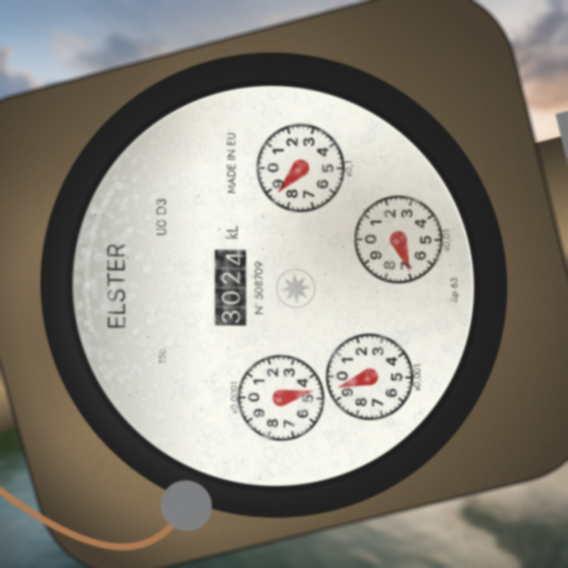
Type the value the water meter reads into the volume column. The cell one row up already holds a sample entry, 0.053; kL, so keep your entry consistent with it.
3023.8694; kL
